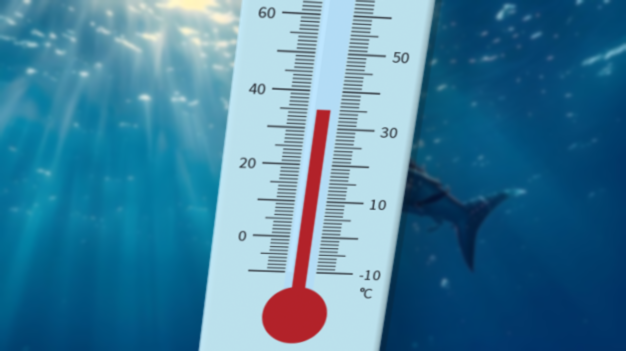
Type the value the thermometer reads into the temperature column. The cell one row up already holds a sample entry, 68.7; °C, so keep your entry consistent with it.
35; °C
